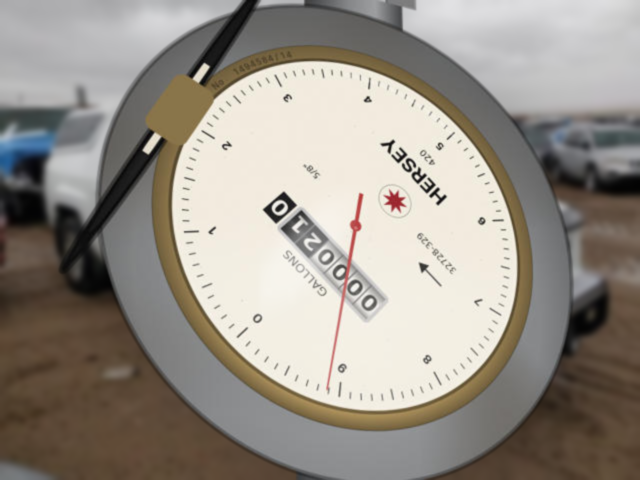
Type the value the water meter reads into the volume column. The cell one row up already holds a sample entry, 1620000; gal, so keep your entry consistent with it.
209.1; gal
